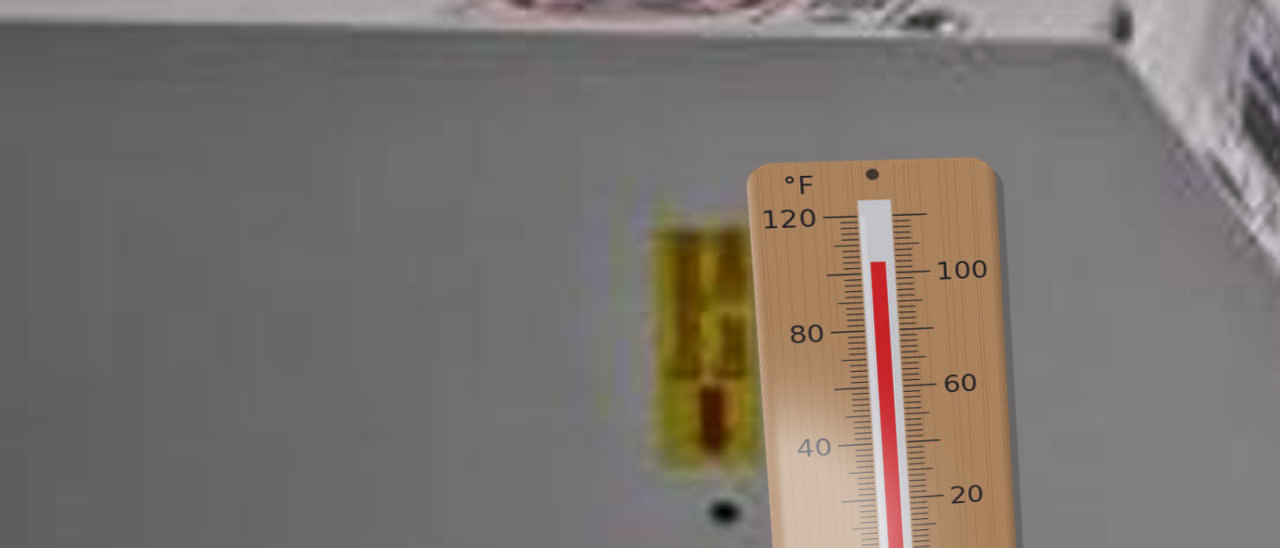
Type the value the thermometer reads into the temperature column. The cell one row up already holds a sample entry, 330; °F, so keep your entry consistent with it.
104; °F
